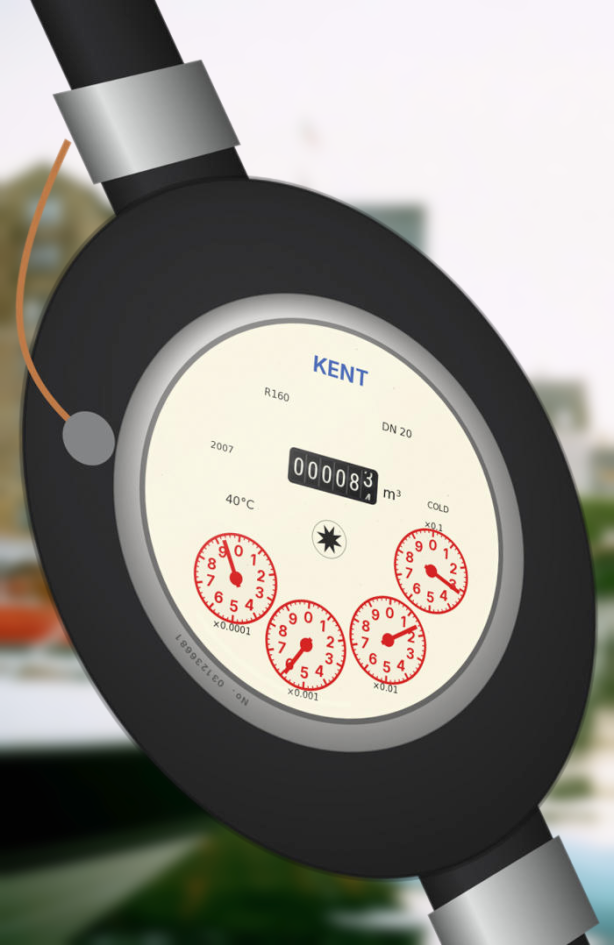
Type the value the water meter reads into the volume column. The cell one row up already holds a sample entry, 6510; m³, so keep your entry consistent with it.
83.3159; m³
